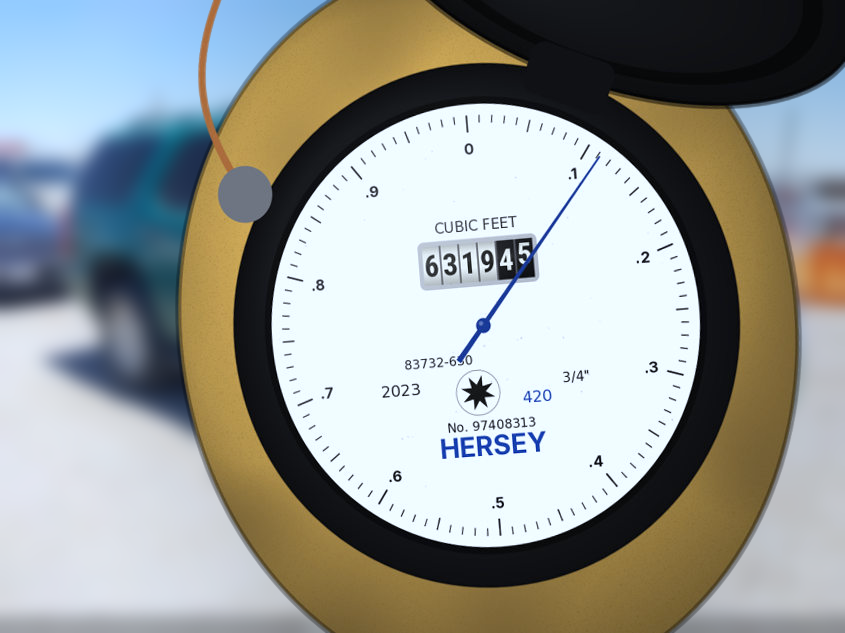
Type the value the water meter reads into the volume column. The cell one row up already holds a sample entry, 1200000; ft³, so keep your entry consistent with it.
631945.11; ft³
